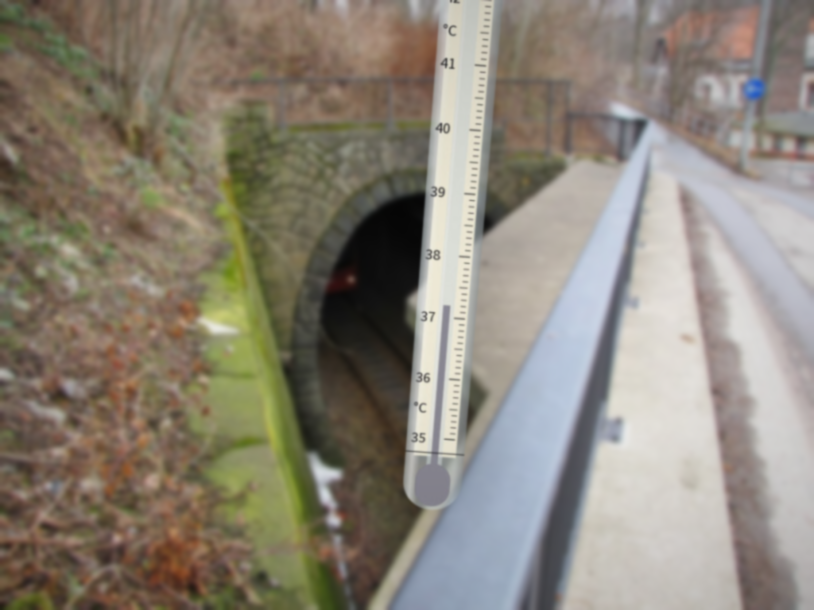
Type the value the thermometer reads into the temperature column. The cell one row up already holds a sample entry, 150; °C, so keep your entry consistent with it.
37.2; °C
